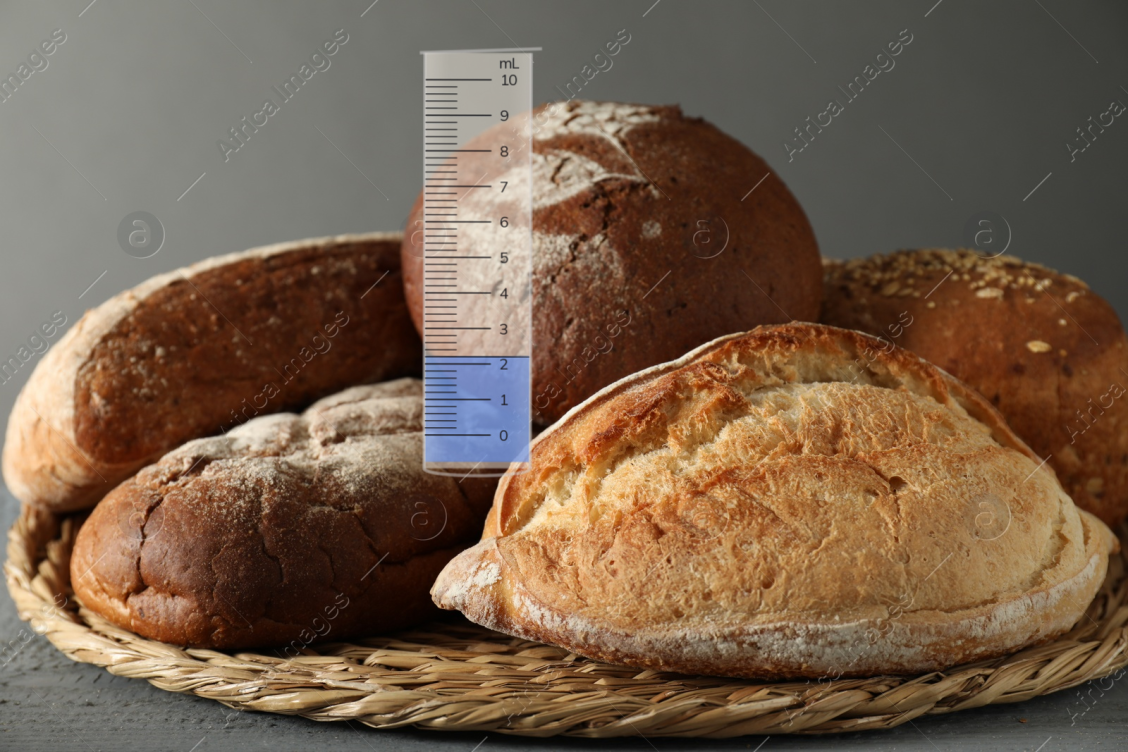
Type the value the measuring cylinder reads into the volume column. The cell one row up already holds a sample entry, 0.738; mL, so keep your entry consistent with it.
2.2; mL
